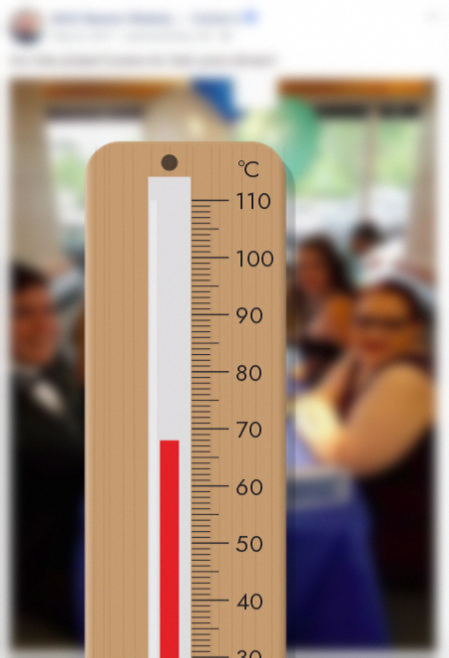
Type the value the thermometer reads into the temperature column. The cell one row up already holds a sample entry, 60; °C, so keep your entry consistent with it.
68; °C
